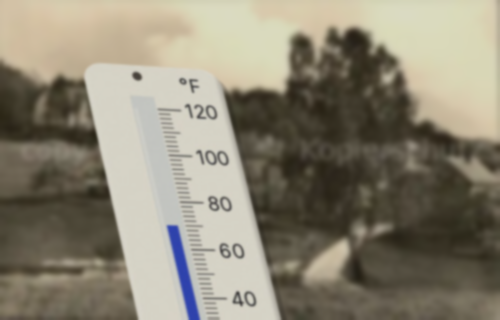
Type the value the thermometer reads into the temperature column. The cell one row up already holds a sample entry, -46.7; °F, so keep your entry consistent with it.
70; °F
